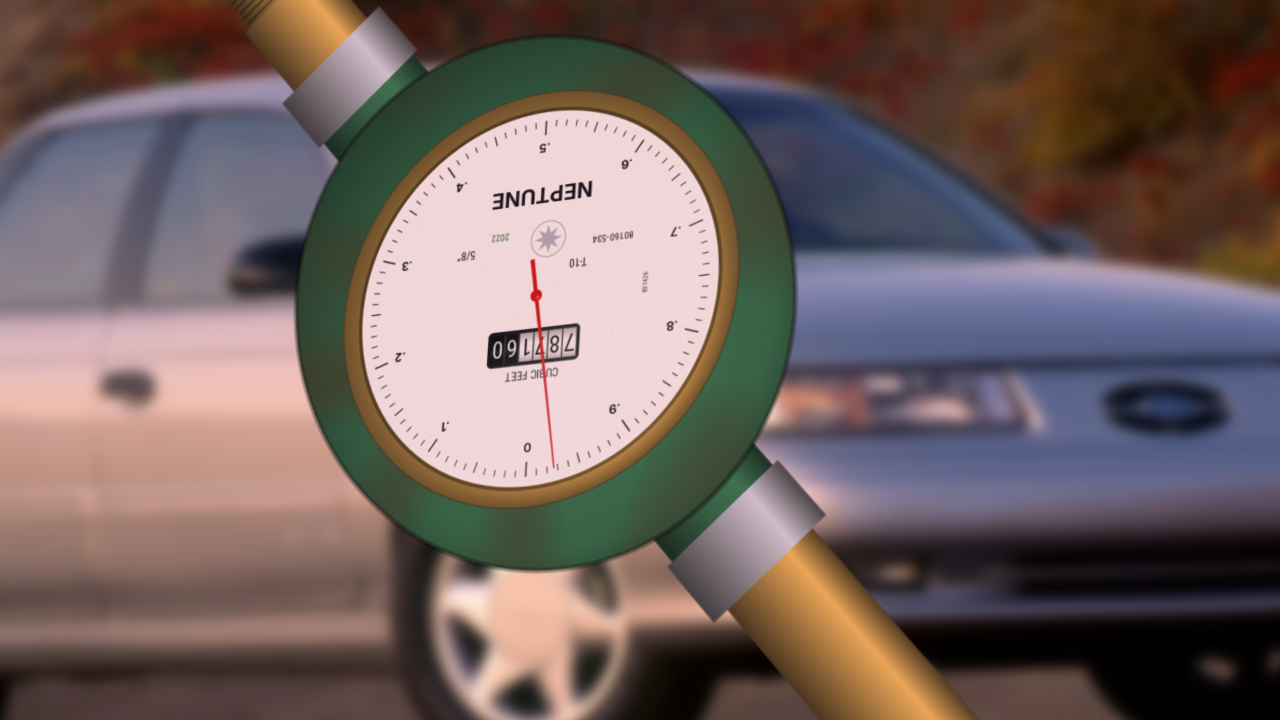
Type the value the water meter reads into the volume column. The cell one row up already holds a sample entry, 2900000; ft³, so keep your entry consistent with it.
787159.97; ft³
